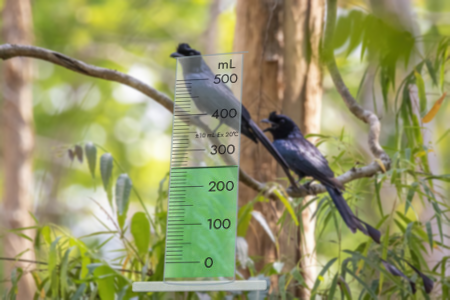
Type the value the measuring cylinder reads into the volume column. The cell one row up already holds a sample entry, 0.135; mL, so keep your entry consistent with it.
250; mL
